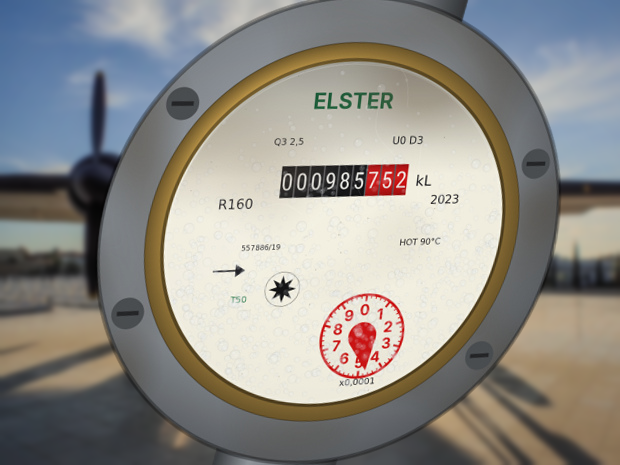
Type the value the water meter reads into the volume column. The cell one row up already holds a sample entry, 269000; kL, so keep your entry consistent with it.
985.7524; kL
